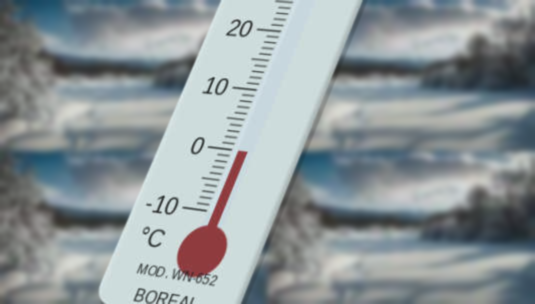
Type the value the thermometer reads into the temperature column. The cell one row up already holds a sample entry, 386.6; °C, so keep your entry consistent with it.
0; °C
